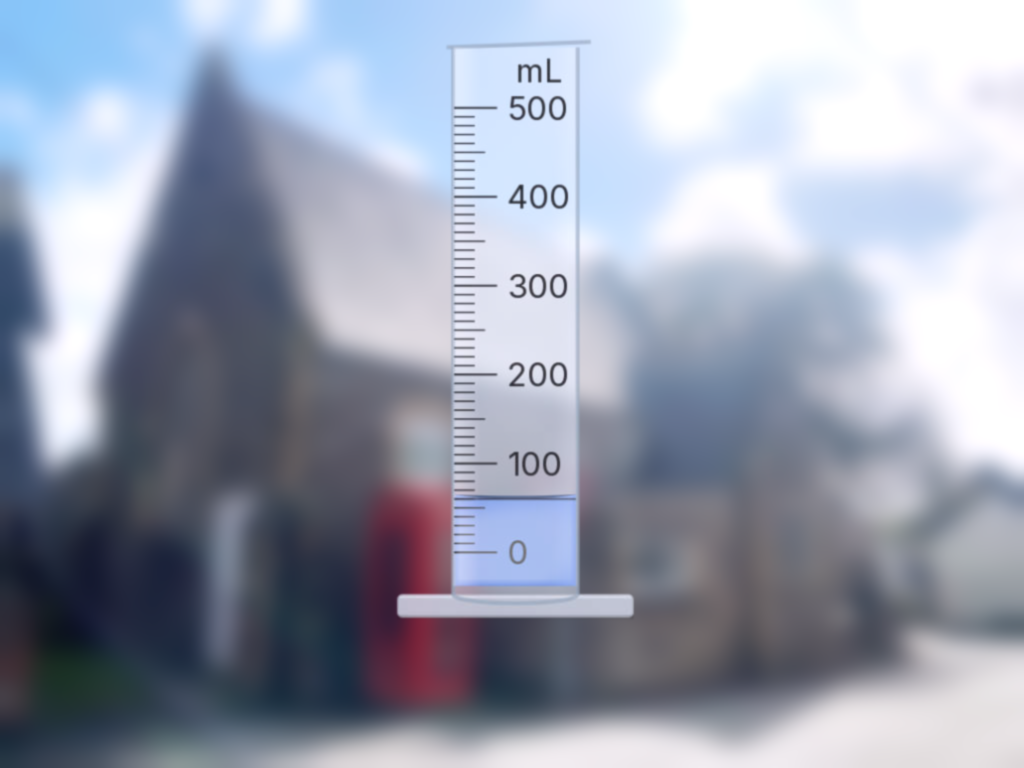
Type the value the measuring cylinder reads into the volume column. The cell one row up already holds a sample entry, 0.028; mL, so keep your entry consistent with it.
60; mL
